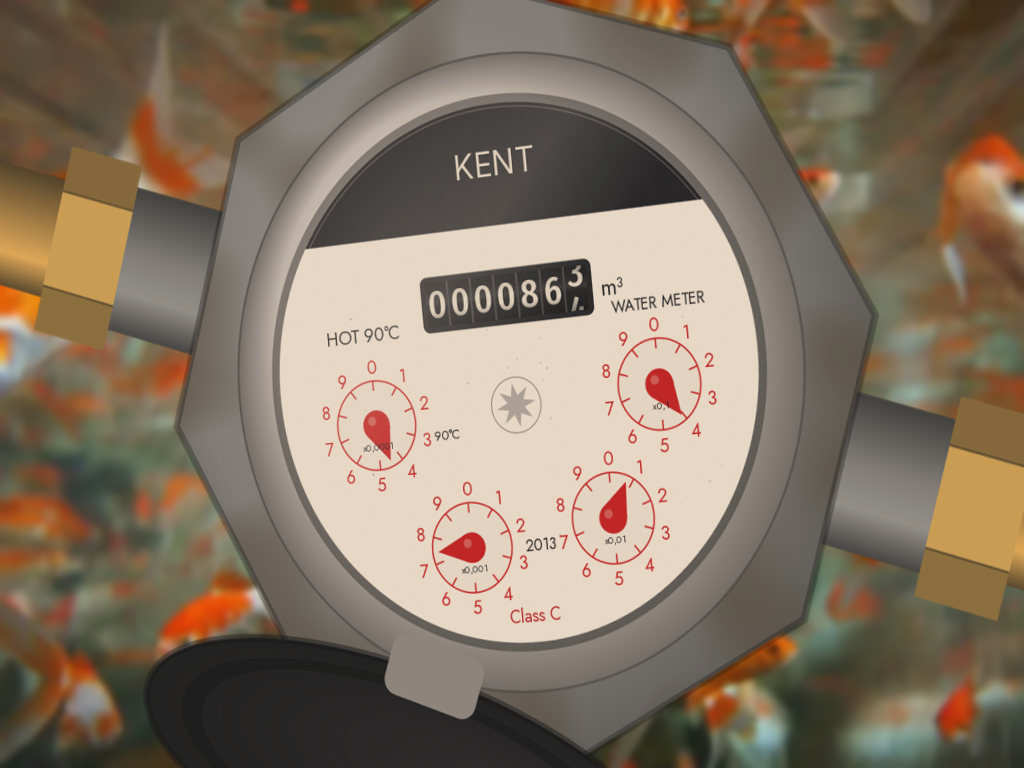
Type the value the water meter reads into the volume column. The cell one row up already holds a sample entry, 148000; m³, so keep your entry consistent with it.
863.4074; m³
